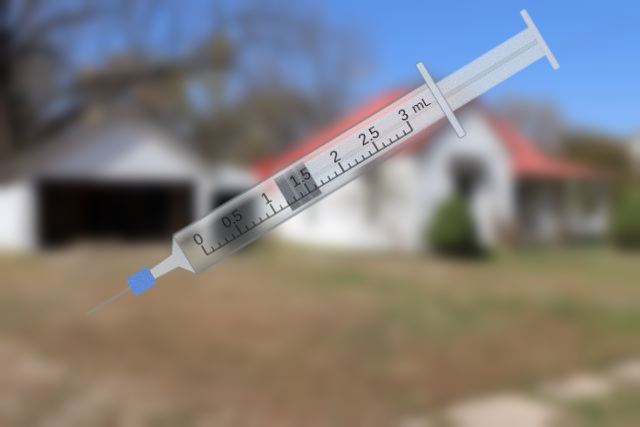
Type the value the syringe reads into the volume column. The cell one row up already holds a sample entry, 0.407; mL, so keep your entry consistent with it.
1.2; mL
